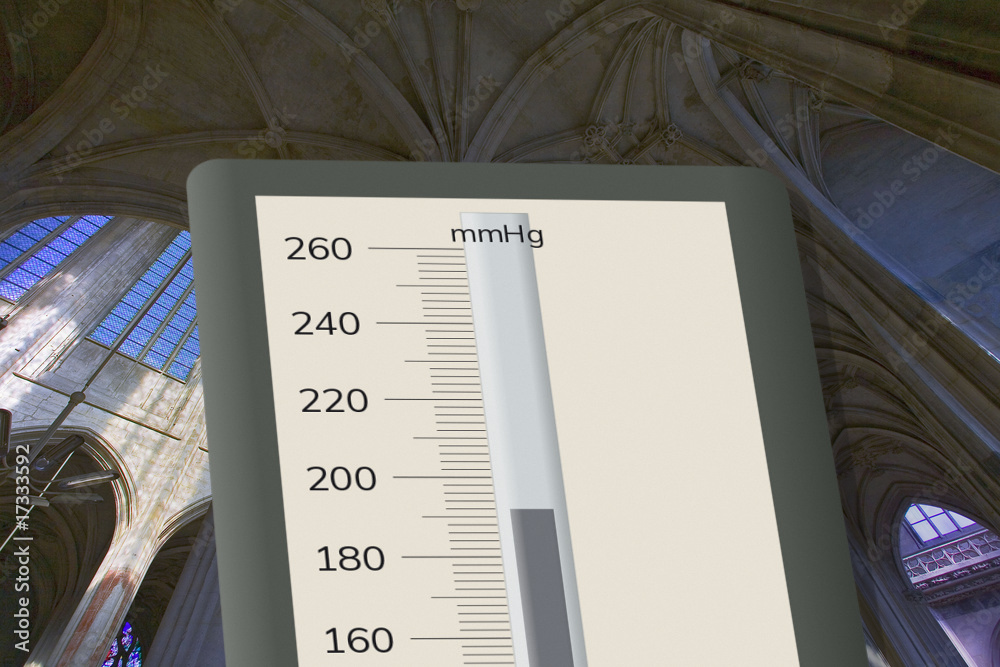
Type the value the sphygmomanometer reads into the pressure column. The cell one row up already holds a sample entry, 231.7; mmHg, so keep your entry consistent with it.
192; mmHg
